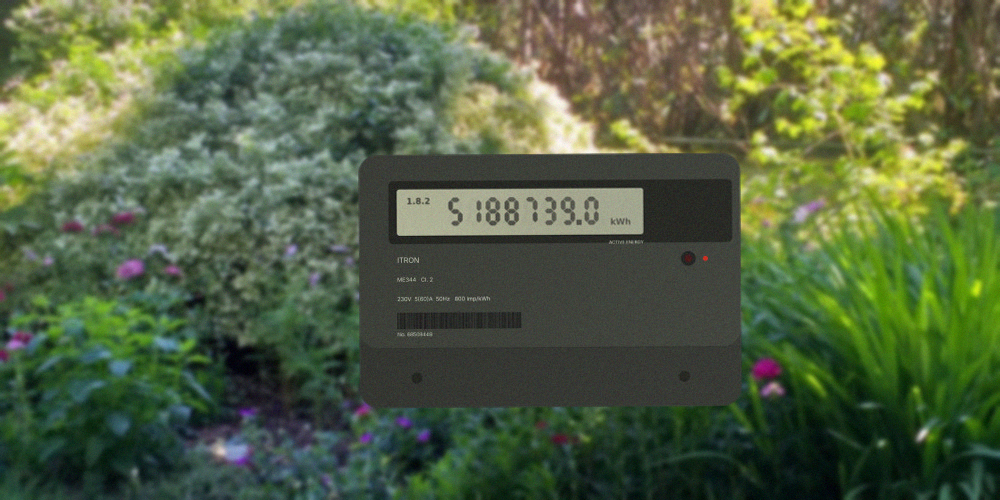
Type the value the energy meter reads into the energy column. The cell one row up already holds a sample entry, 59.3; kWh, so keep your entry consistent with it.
5188739.0; kWh
